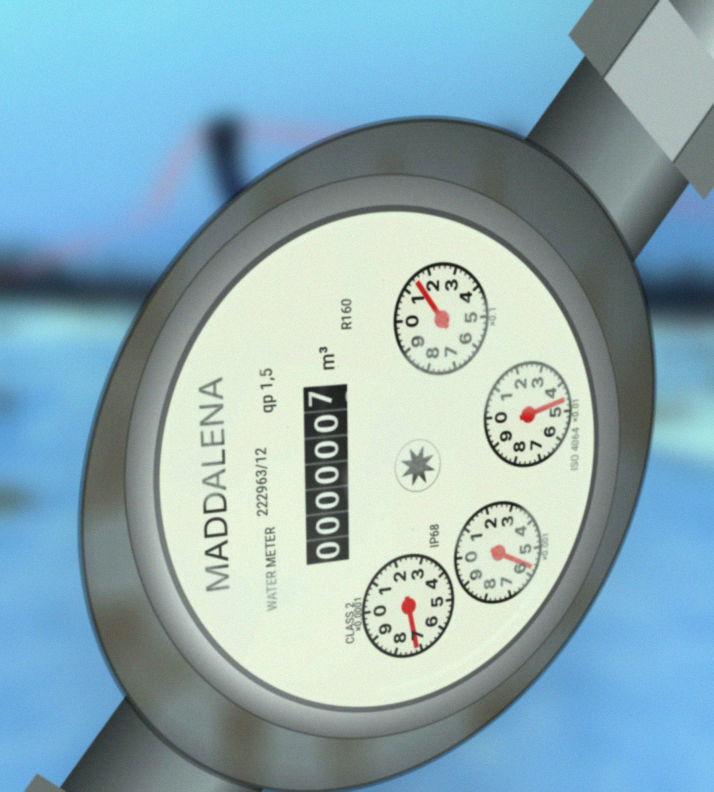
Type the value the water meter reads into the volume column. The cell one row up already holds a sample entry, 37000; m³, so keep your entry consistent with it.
7.1457; m³
